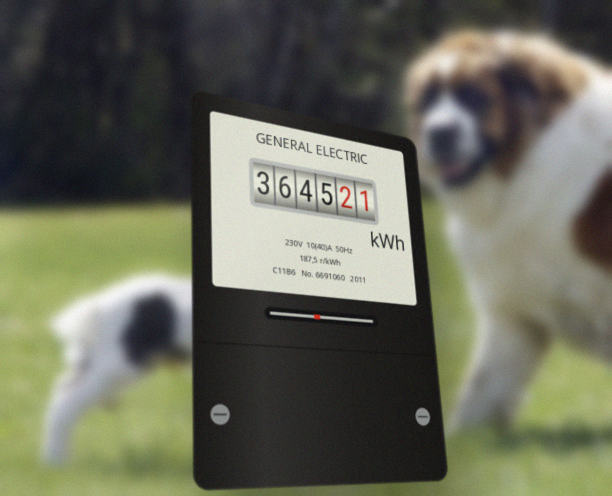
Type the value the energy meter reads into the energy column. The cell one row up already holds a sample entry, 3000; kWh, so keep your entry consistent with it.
3645.21; kWh
